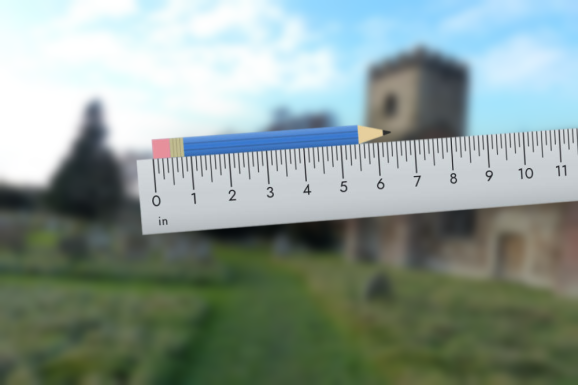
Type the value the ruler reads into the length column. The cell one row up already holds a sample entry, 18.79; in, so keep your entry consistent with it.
6.375; in
